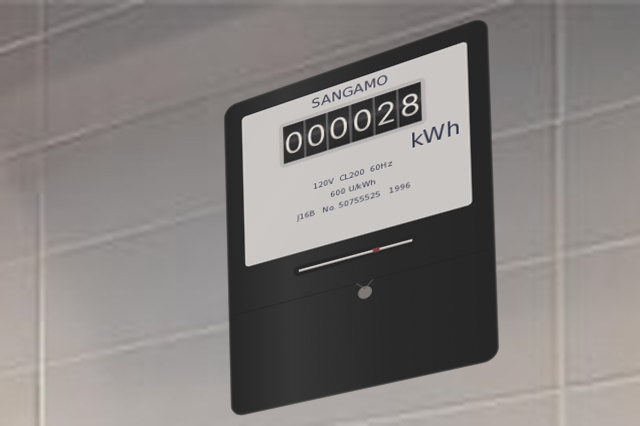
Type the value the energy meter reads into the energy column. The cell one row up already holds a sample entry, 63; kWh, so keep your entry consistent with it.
28; kWh
